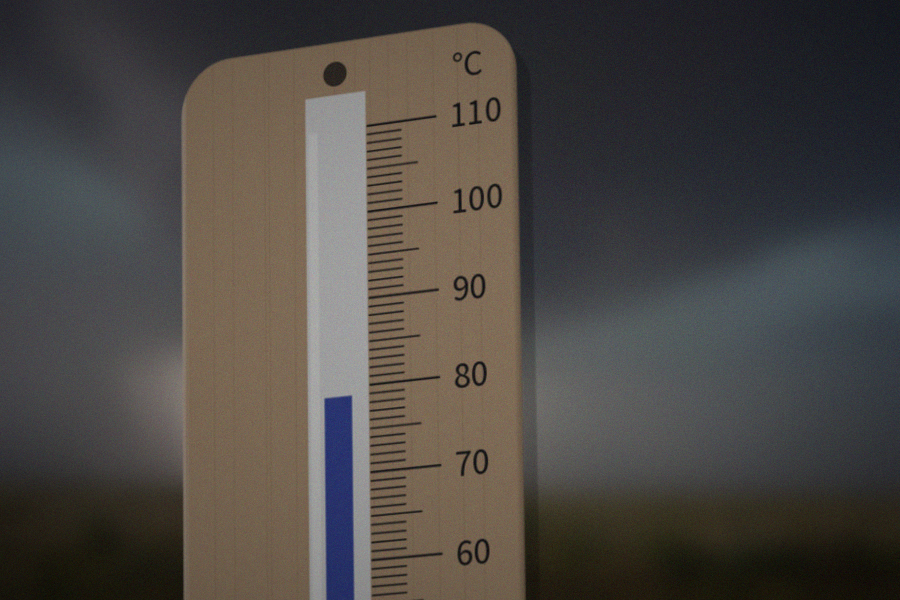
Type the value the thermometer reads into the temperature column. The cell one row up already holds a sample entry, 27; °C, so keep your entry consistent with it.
79; °C
